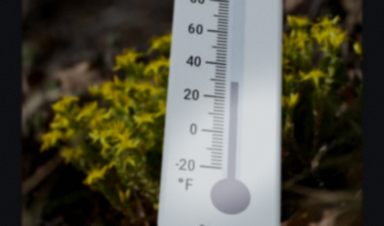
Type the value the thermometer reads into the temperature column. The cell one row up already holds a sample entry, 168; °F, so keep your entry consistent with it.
30; °F
